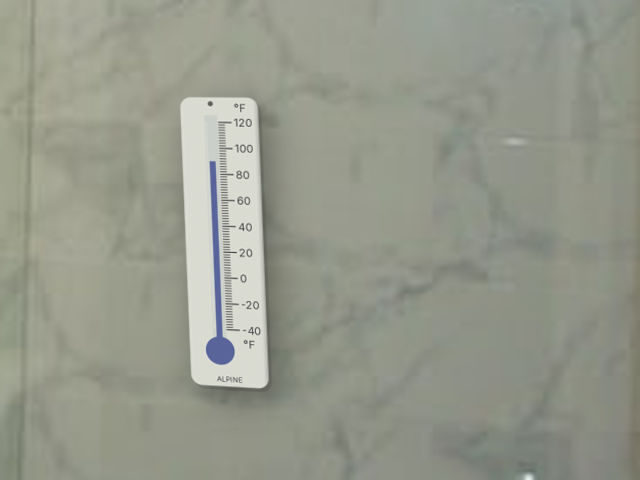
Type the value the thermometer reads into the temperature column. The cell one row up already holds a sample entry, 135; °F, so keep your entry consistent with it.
90; °F
